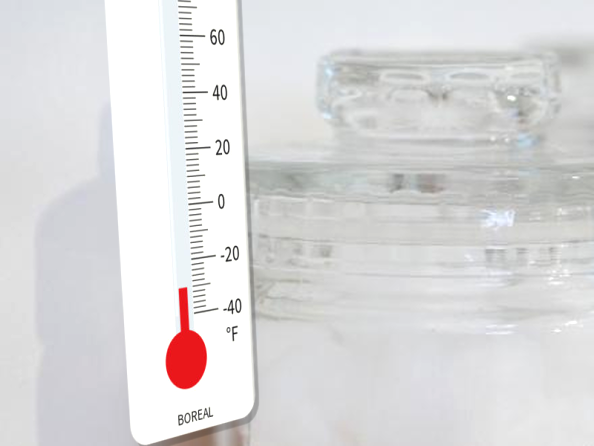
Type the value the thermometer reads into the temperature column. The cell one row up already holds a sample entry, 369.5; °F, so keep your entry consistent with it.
-30; °F
